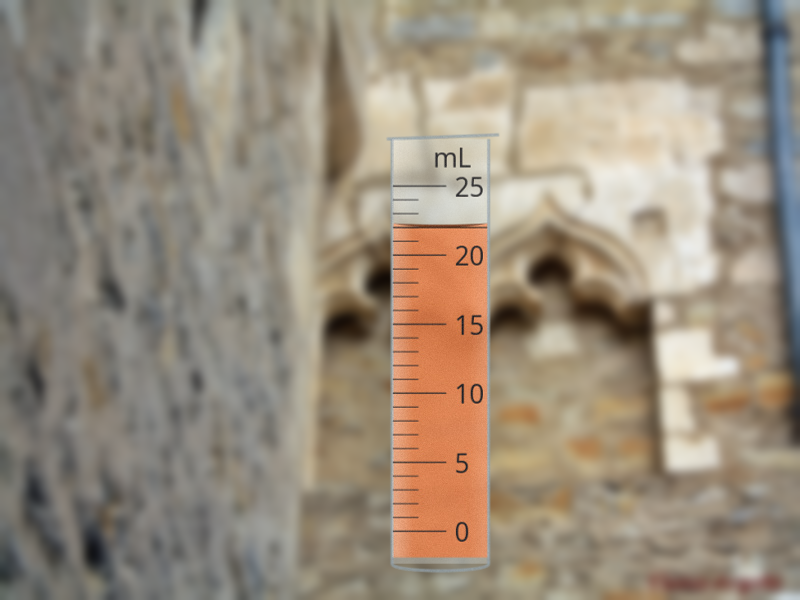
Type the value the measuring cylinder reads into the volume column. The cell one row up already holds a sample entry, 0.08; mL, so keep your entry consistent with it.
22; mL
